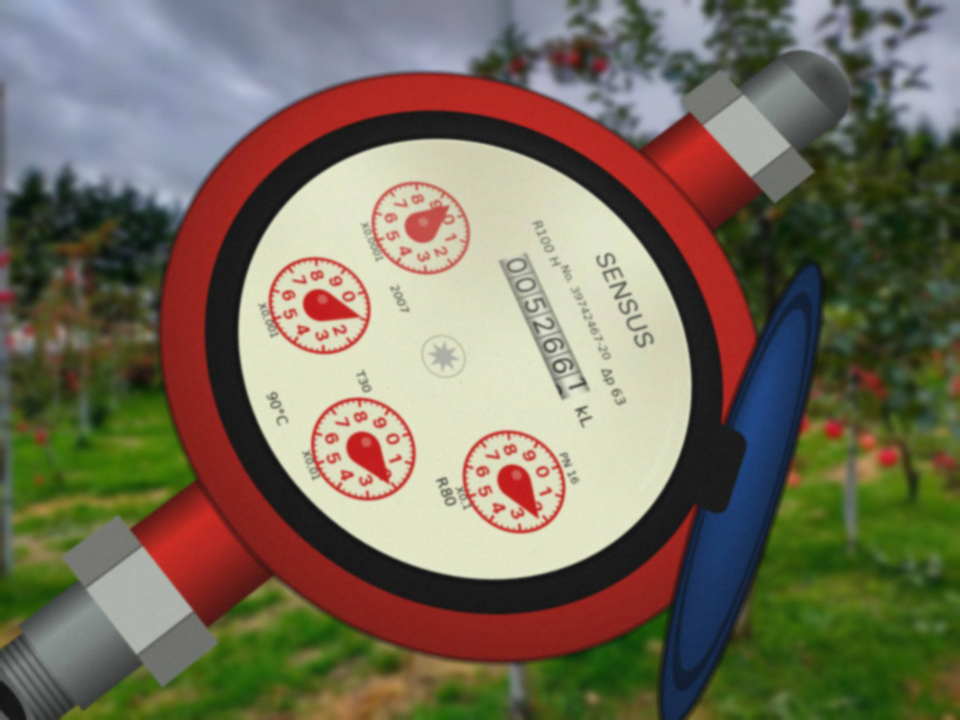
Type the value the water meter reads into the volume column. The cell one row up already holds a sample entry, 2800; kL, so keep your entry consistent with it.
52661.2209; kL
